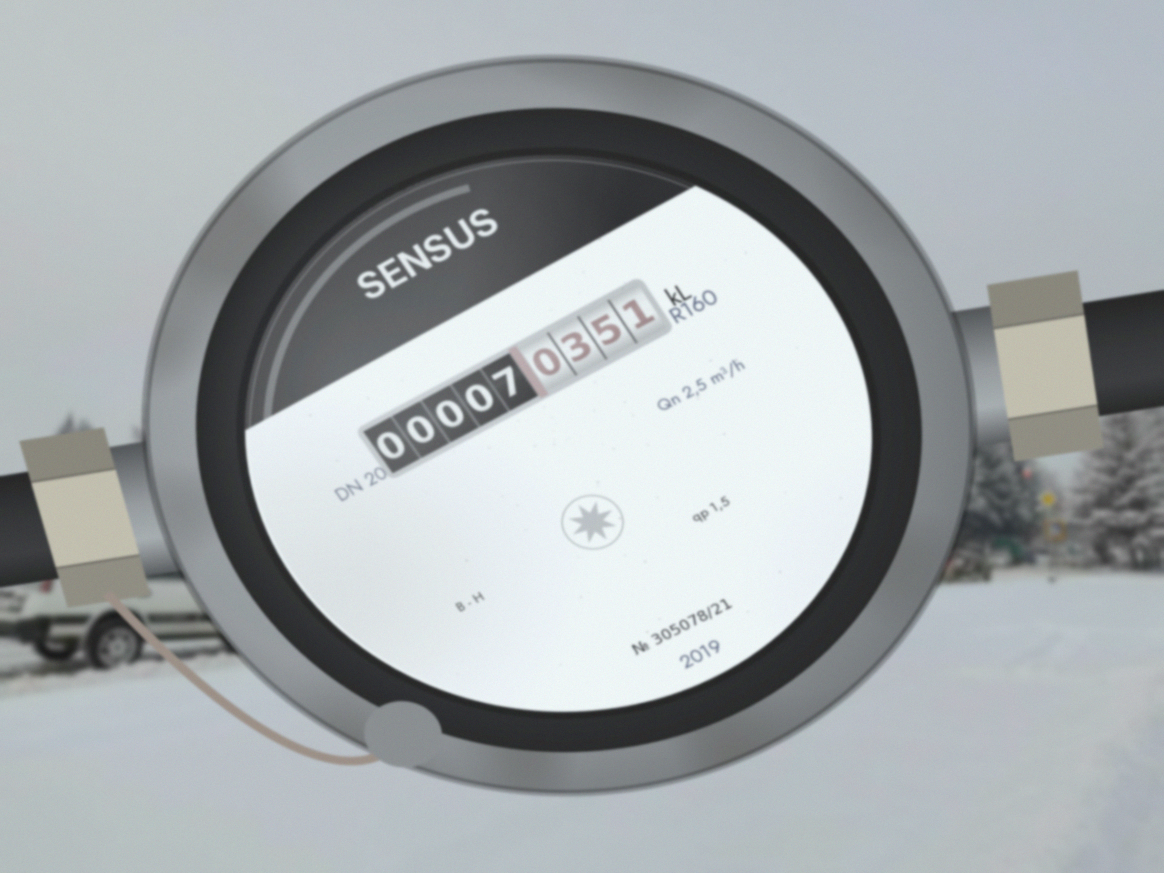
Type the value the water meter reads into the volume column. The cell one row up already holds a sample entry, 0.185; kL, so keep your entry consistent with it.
7.0351; kL
